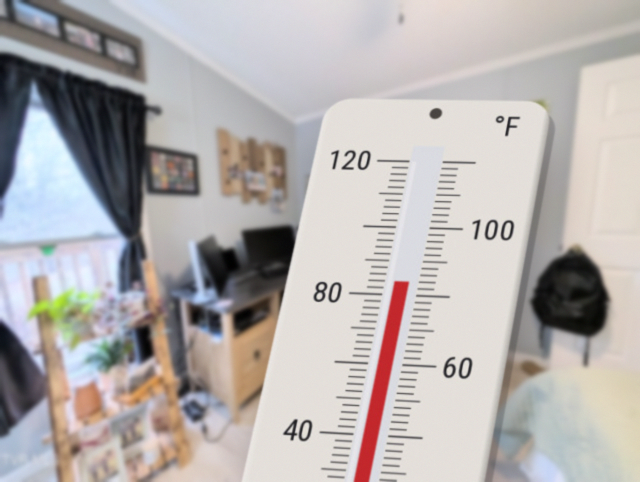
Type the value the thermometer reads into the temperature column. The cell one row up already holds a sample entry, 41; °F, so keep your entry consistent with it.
84; °F
